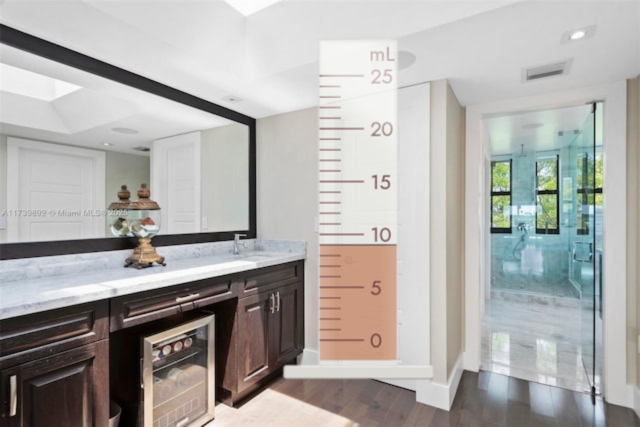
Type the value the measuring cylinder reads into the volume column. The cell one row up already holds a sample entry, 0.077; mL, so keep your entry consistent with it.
9; mL
